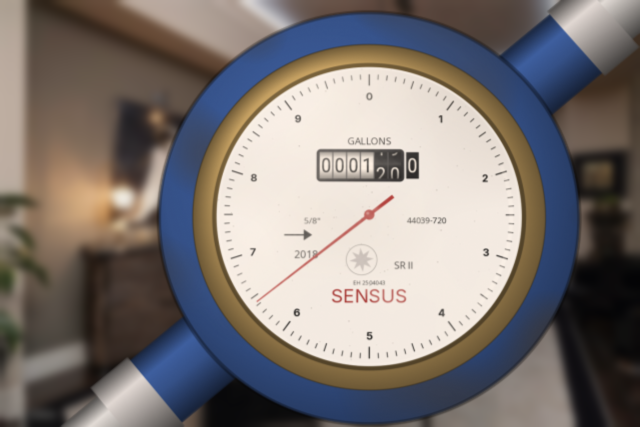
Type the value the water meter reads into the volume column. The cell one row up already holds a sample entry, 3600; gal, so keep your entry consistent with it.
1196.4; gal
